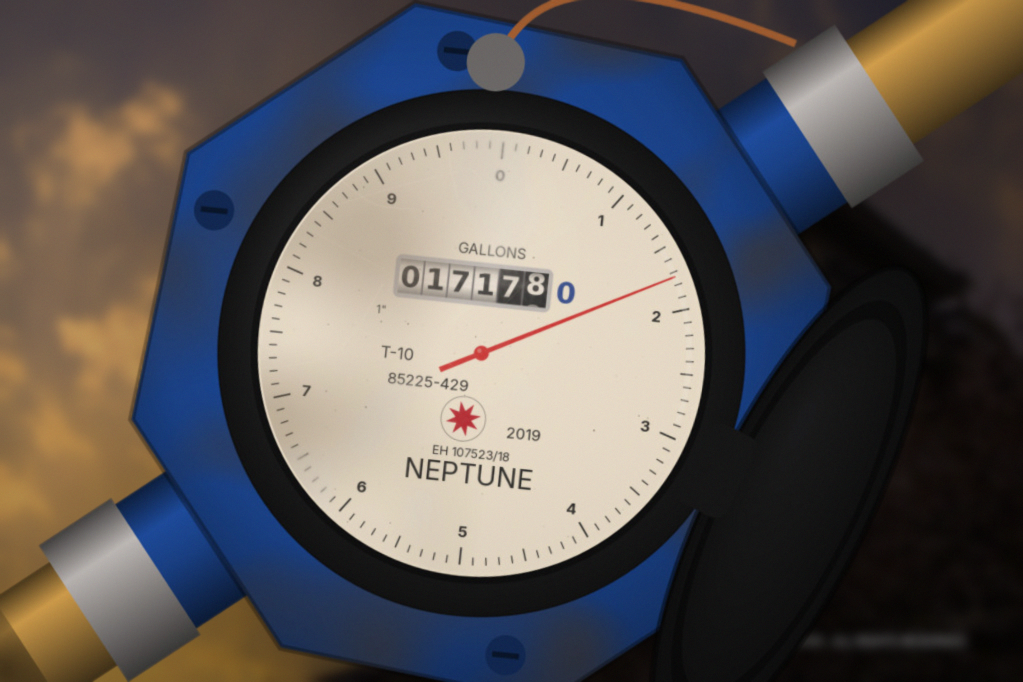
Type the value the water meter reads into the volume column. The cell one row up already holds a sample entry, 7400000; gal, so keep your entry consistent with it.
171781.7; gal
